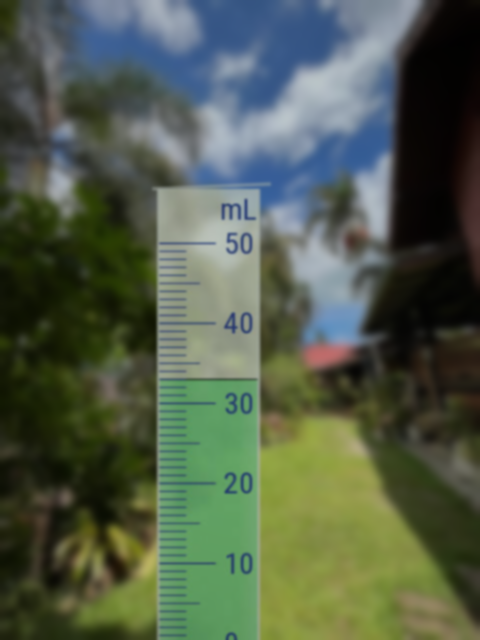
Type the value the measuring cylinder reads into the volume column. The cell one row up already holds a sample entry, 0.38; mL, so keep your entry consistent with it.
33; mL
